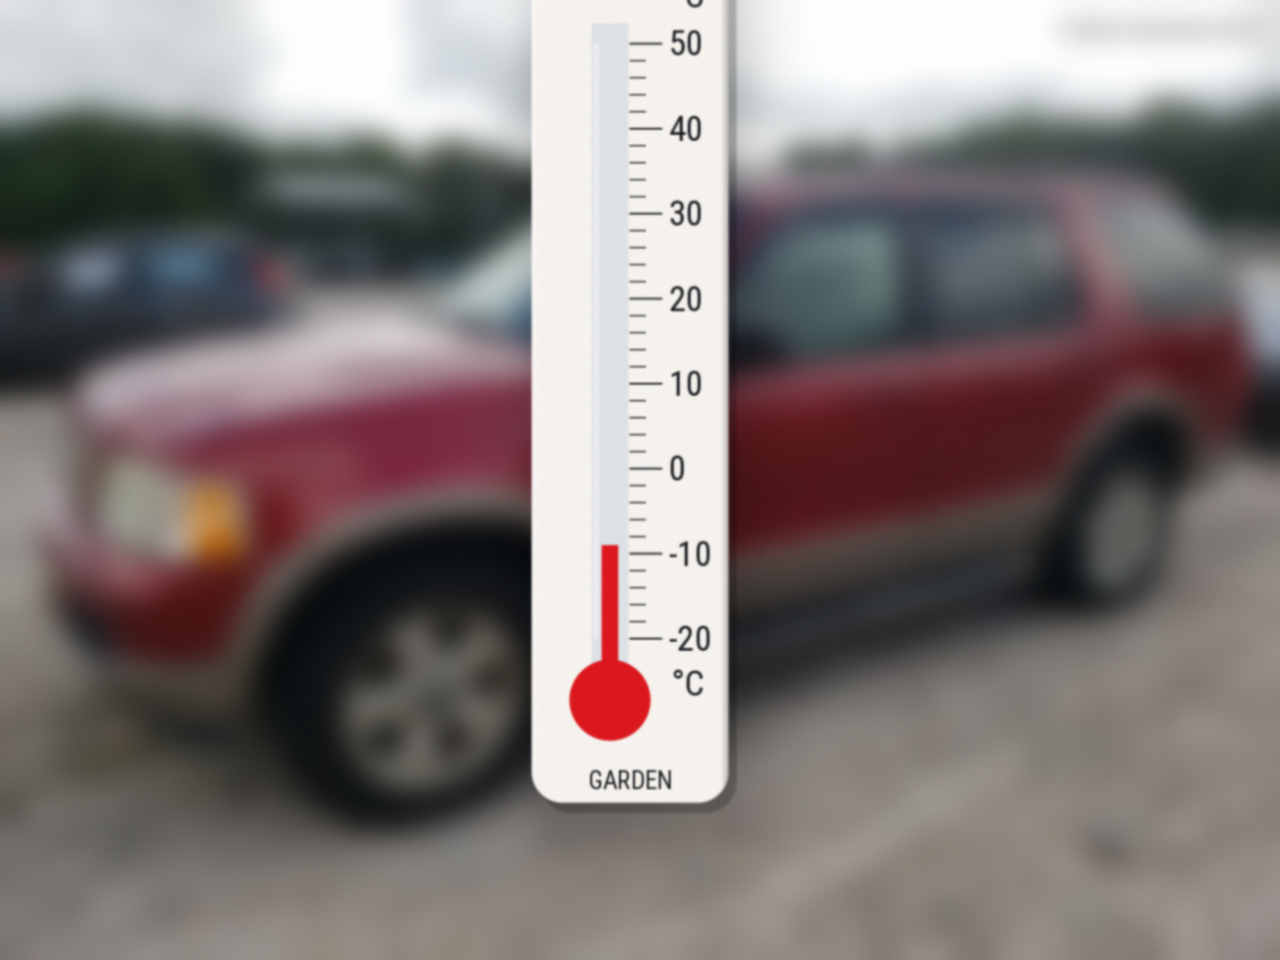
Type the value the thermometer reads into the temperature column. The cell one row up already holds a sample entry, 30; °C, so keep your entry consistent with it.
-9; °C
